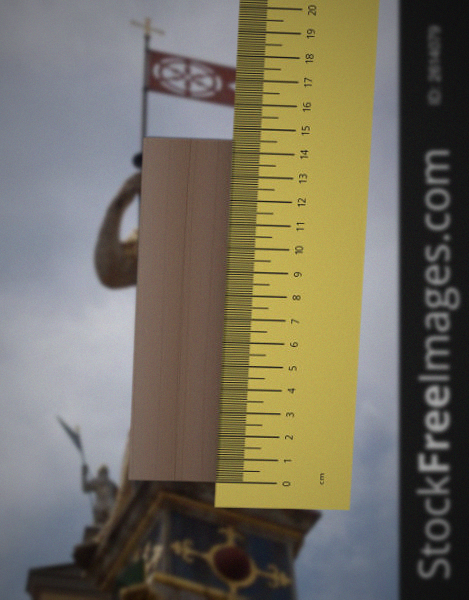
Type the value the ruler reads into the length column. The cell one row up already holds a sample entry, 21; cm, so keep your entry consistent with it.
14.5; cm
